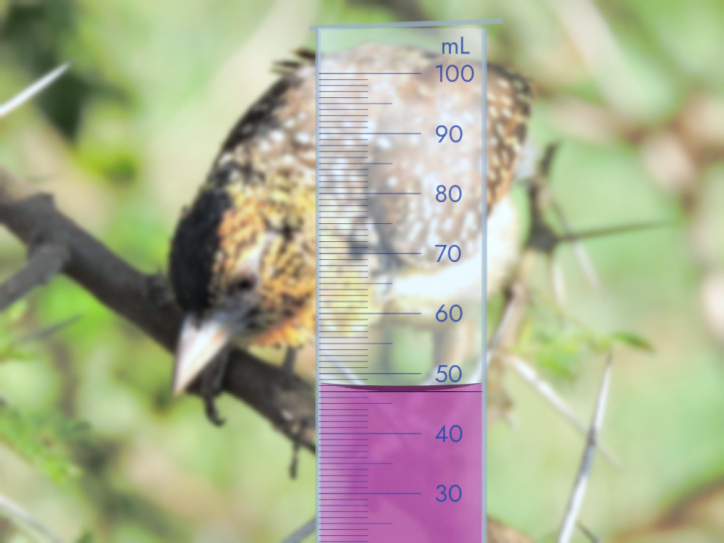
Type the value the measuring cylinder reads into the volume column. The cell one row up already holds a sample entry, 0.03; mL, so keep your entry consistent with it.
47; mL
